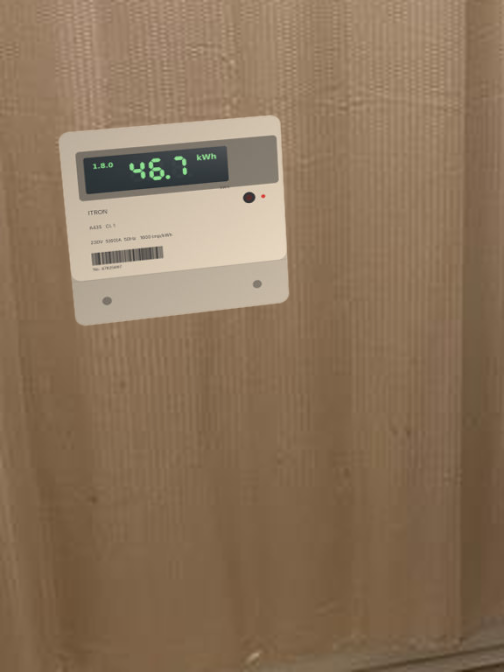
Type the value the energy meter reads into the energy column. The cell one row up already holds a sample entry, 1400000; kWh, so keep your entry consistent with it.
46.7; kWh
